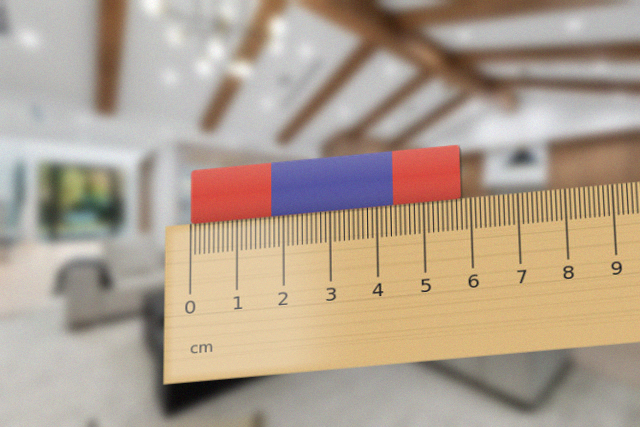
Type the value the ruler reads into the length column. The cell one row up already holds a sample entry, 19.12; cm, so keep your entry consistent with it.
5.8; cm
